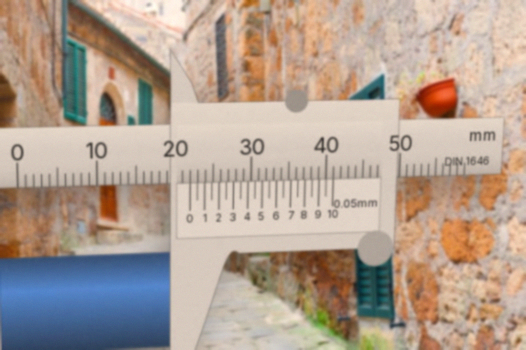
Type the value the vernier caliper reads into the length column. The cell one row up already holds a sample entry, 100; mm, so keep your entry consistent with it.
22.0; mm
